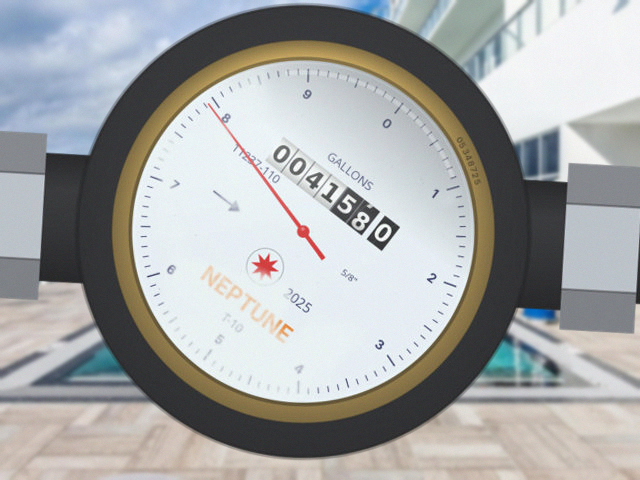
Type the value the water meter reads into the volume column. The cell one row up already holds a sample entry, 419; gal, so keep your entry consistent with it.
41577.9; gal
